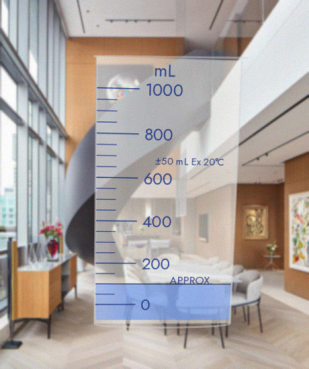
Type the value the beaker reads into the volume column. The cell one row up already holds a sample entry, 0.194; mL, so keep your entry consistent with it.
100; mL
